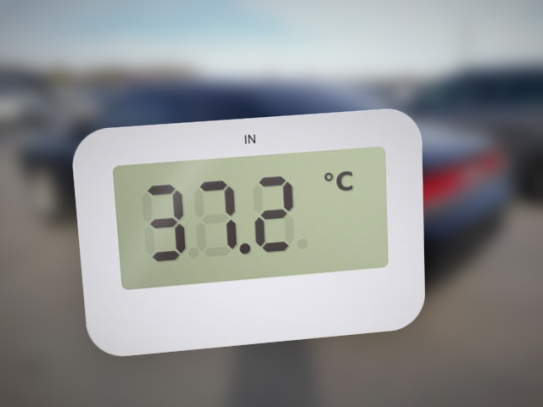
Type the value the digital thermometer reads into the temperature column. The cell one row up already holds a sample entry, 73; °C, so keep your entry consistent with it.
37.2; °C
